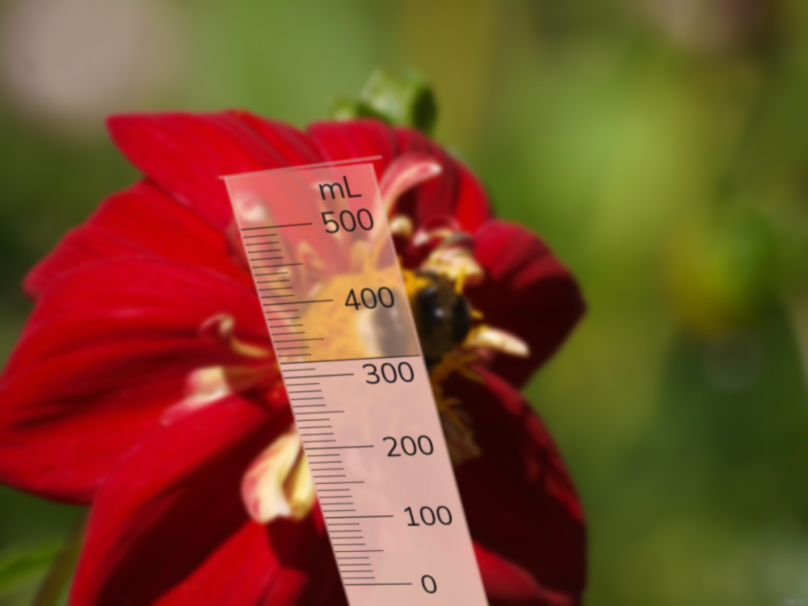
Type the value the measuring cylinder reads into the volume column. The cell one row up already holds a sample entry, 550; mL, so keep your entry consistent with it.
320; mL
